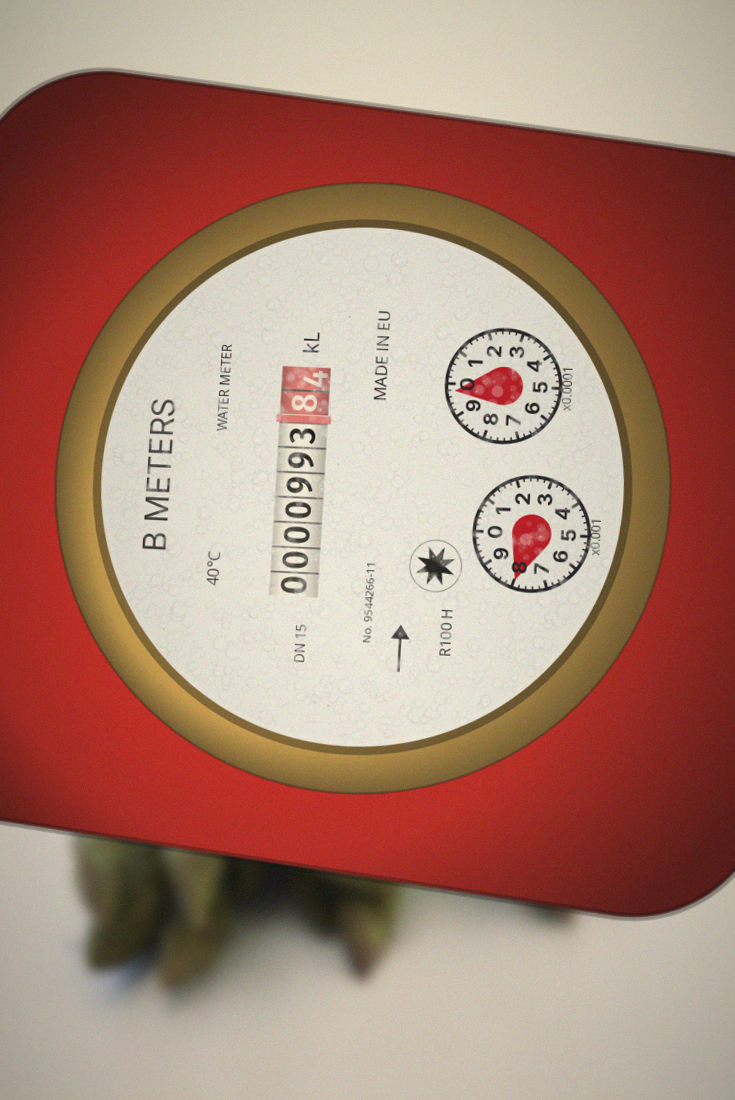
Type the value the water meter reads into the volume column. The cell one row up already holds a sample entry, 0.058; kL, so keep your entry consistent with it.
993.8379; kL
